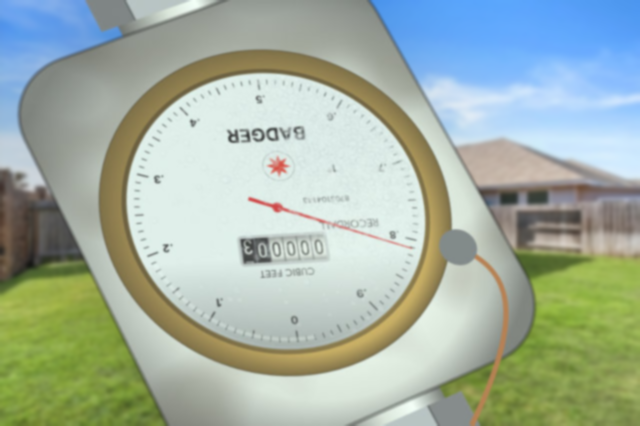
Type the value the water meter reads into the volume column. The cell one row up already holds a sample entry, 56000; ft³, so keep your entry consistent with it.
2.81; ft³
